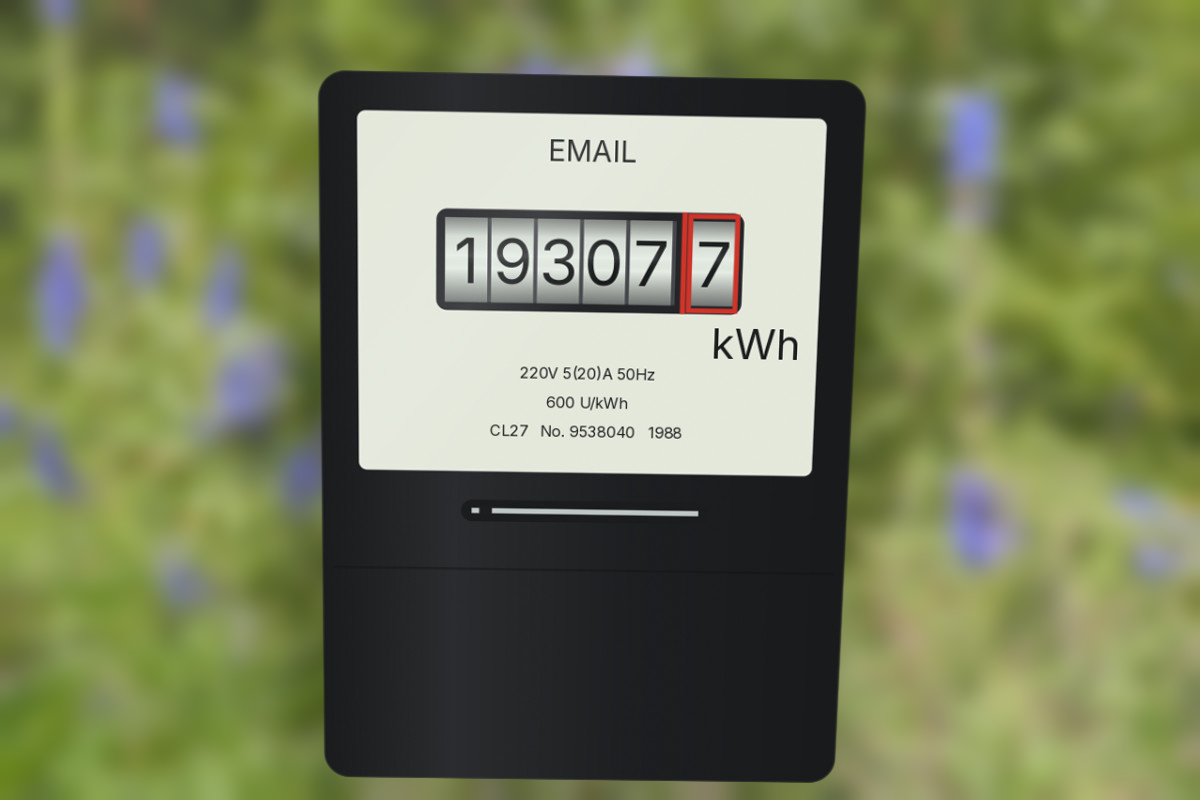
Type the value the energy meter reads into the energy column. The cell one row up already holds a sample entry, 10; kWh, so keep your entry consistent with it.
19307.7; kWh
